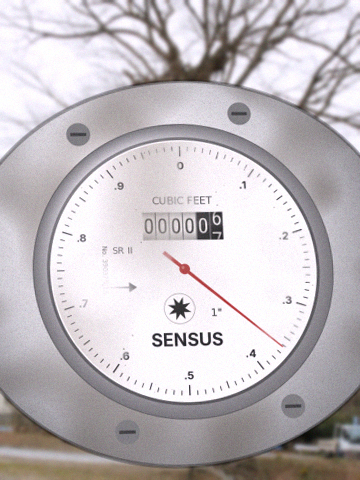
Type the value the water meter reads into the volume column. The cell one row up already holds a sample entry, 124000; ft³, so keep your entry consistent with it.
6.36; ft³
